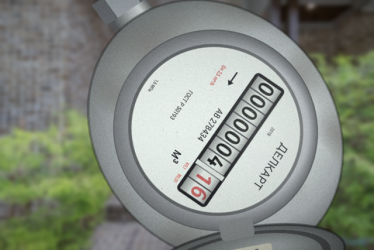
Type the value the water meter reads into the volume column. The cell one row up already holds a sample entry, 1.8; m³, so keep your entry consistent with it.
4.16; m³
